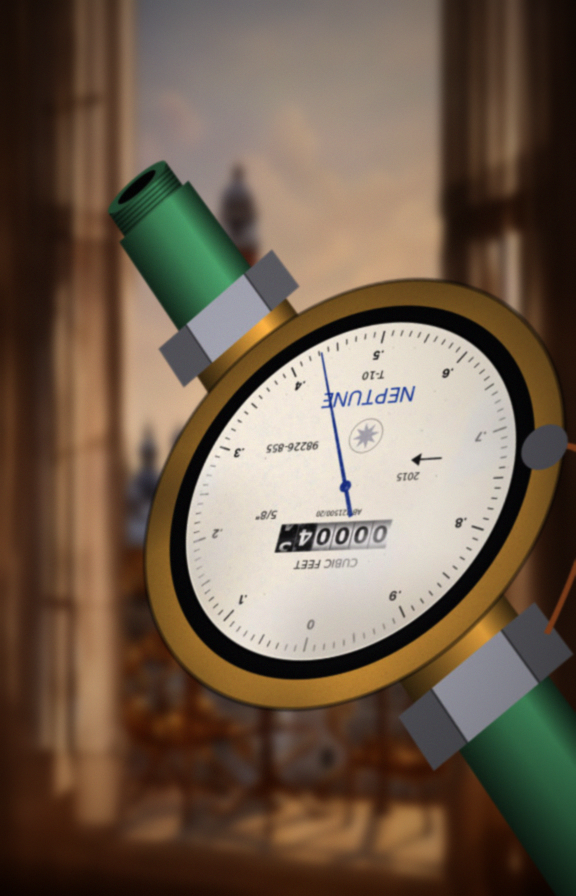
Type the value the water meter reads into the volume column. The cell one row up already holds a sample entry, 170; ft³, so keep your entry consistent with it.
43.43; ft³
